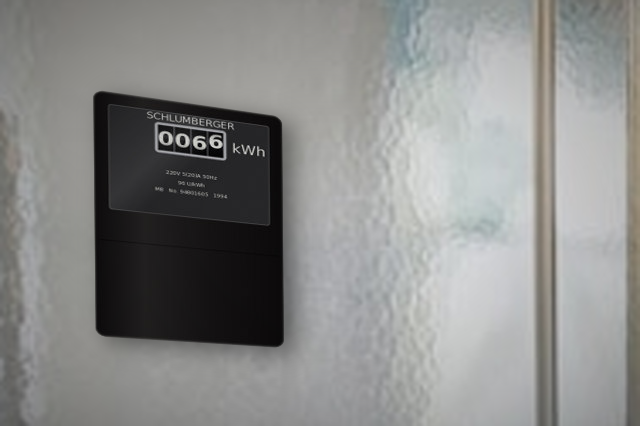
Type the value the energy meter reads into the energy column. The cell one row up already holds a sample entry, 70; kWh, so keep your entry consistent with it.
66; kWh
